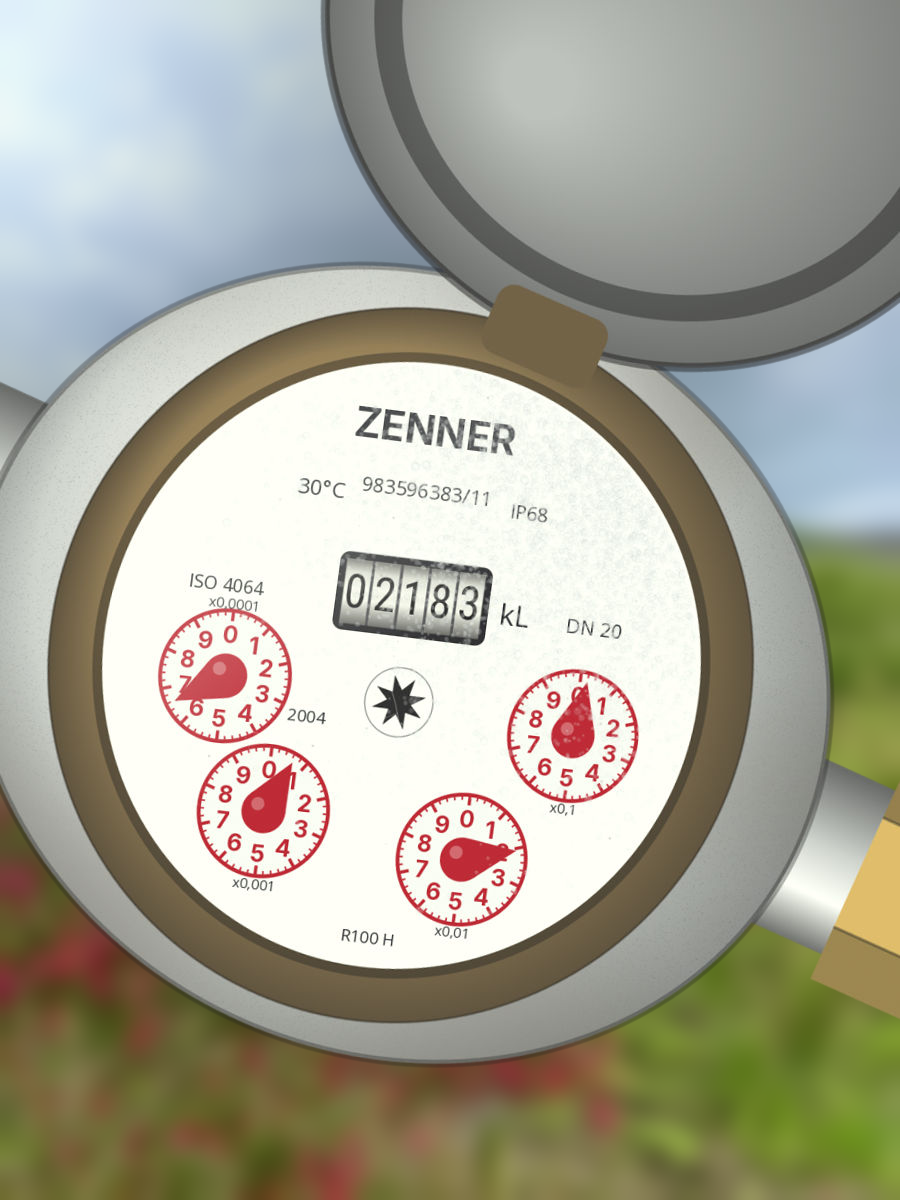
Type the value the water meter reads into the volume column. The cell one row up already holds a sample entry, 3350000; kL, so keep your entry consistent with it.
2183.0206; kL
